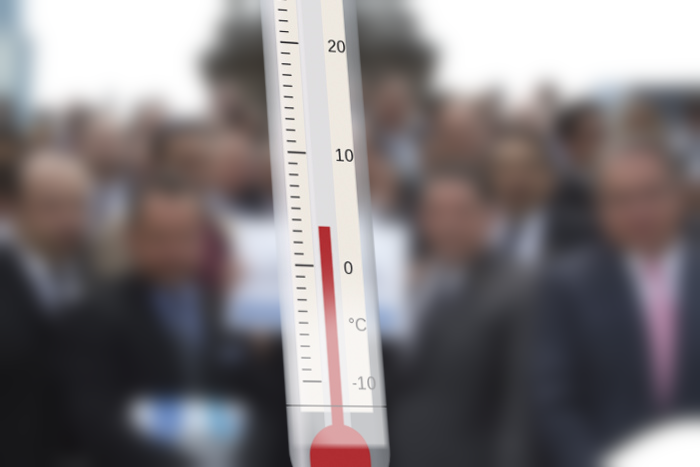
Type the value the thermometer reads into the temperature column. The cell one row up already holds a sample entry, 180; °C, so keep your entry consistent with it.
3.5; °C
